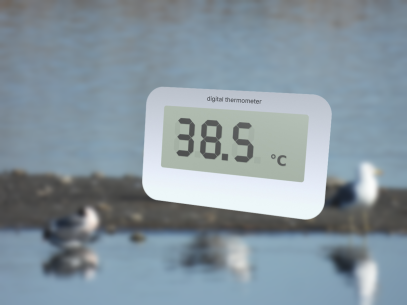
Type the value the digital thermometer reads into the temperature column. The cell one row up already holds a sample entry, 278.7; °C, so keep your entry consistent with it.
38.5; °C
